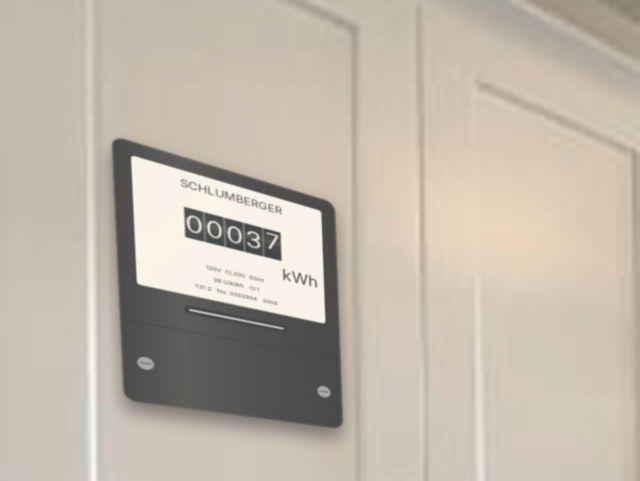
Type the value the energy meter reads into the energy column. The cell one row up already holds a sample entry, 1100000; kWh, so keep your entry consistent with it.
37; kWh
